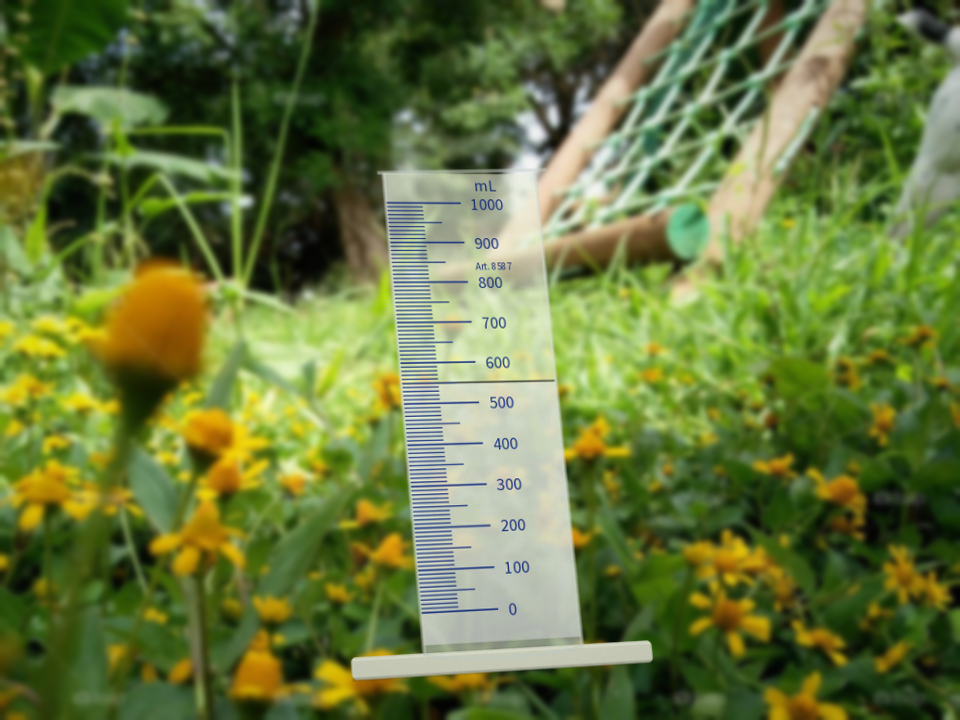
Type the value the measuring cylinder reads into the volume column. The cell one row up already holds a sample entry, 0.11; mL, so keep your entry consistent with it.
550; mL
